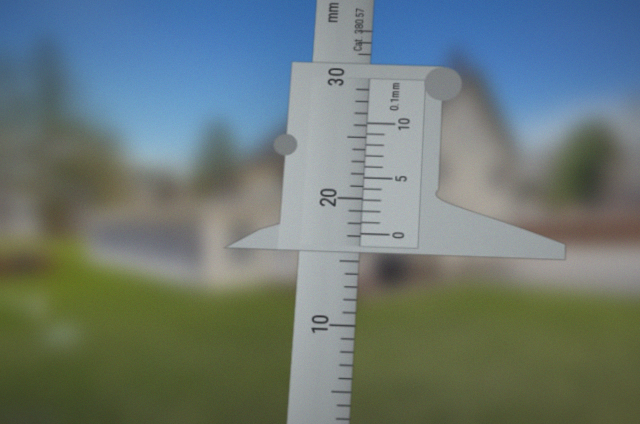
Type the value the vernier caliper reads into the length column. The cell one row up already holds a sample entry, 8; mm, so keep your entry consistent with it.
17.2; mm
